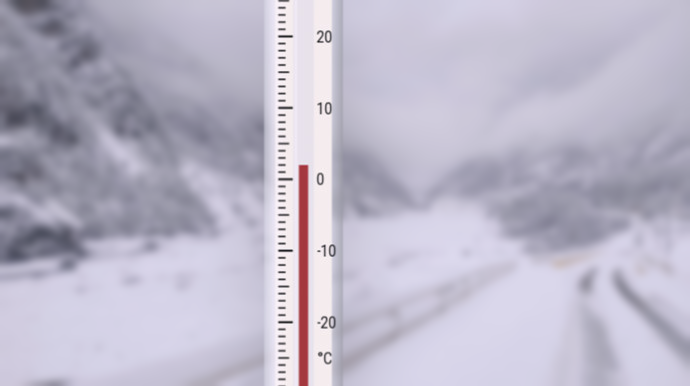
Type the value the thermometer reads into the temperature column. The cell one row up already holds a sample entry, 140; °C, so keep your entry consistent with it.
2; °C
